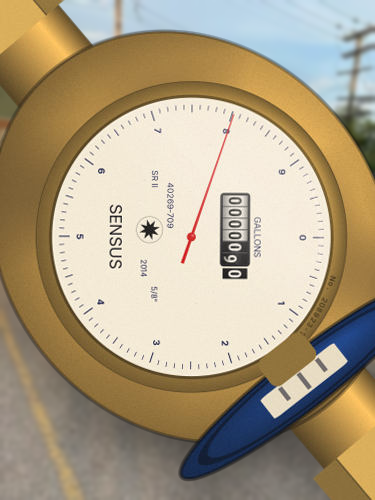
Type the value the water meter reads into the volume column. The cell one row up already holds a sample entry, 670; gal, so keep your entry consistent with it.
88.0; gal
